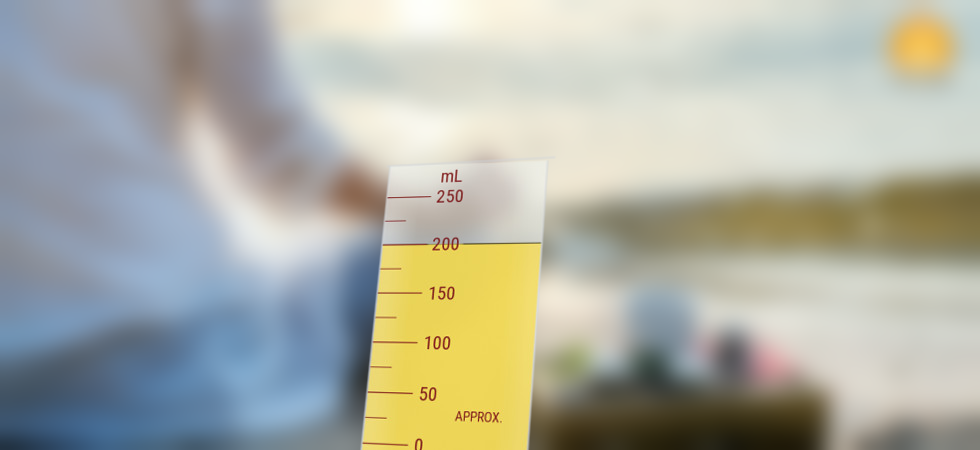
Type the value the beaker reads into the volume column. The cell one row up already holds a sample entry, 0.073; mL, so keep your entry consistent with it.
200; mL
